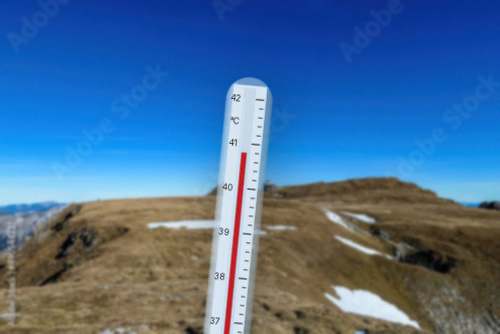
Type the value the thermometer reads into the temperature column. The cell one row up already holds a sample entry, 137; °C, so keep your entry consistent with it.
40.8; °C
